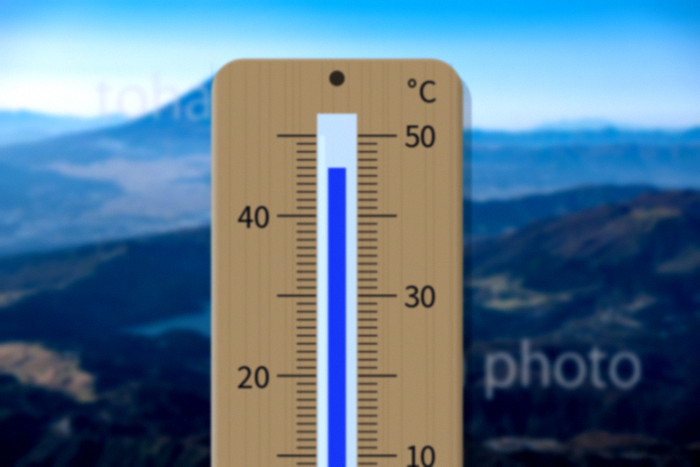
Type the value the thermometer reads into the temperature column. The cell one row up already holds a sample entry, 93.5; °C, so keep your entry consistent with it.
46; °C
